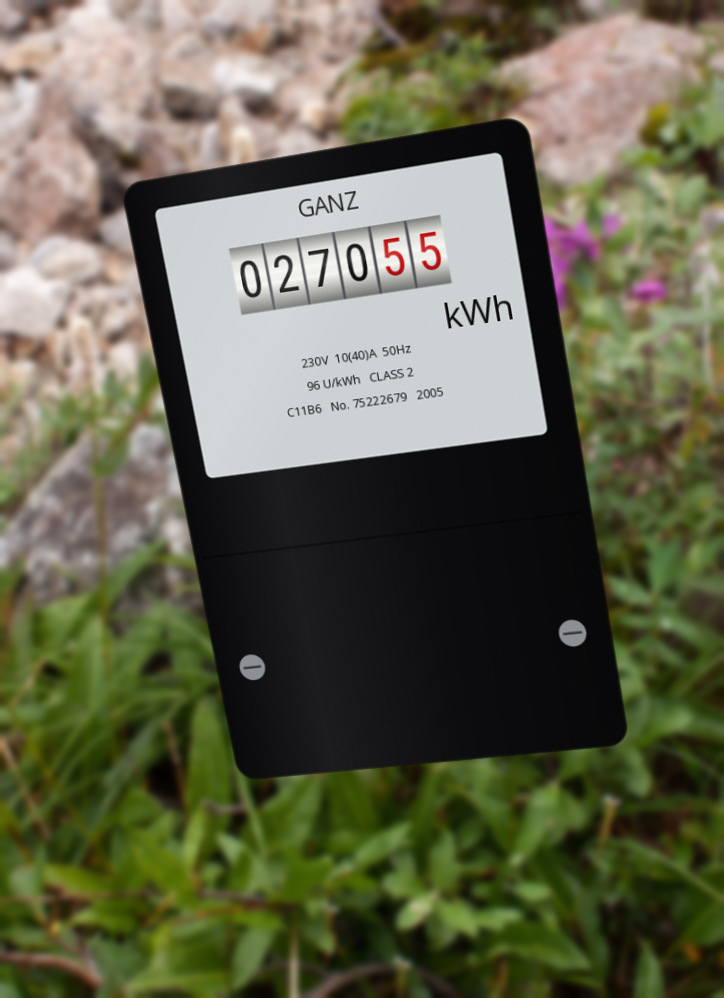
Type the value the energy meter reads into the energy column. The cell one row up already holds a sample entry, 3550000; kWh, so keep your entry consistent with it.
270.55; kWh
